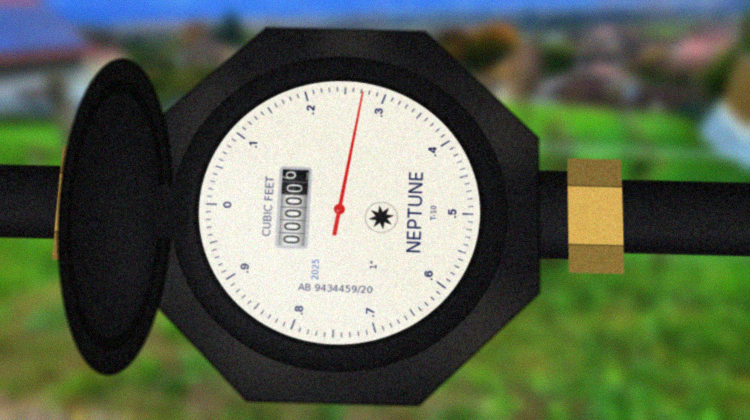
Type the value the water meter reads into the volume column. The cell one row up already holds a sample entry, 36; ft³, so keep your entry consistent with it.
6.27; ft³
